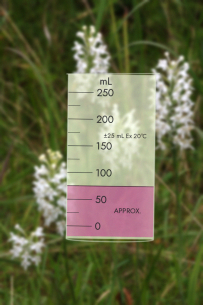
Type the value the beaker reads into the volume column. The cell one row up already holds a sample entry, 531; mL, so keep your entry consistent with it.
75; mL
